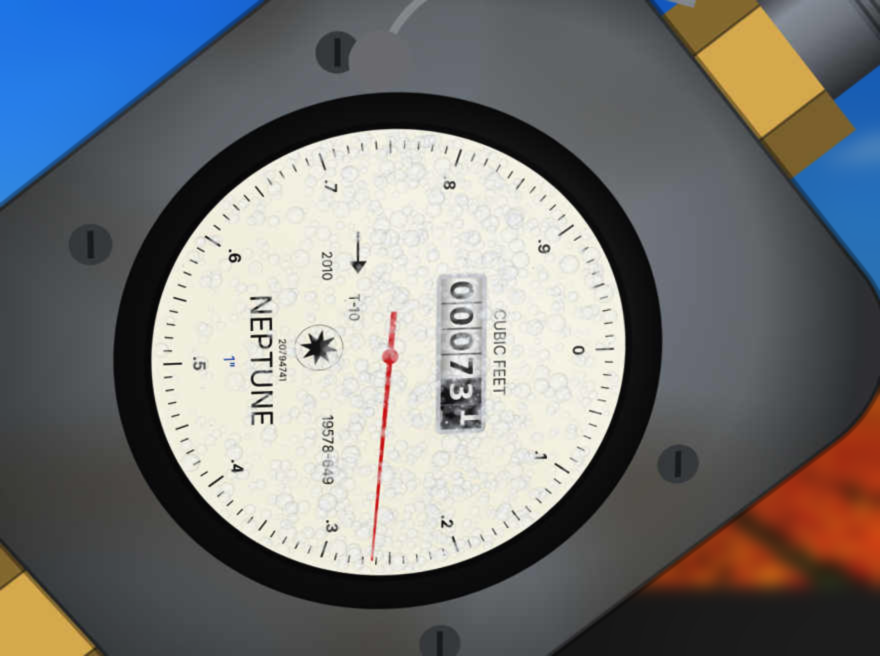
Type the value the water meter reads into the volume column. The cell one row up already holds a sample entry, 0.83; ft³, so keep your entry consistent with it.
731.26; ft³
